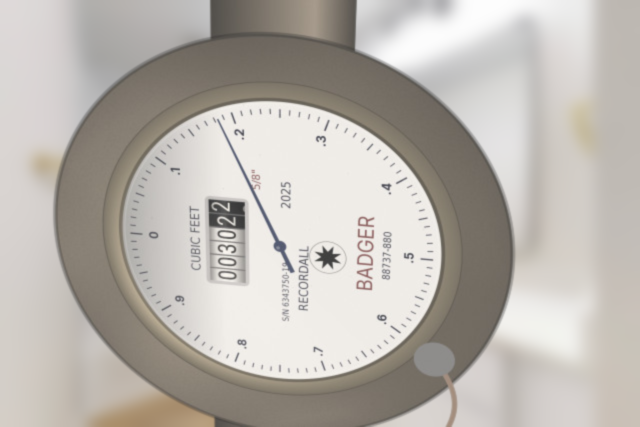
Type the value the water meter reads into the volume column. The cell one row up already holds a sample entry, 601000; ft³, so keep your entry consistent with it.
3022.18; ft³
